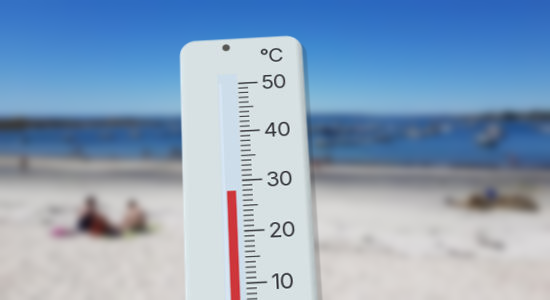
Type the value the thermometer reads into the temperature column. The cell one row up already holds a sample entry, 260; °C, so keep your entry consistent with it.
28; °C
